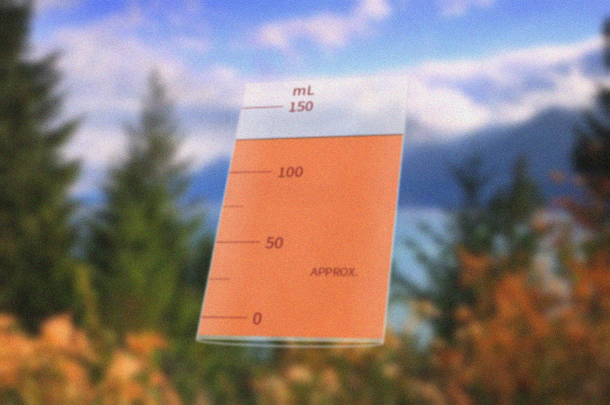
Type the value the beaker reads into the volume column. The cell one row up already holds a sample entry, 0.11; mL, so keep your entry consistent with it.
125; mL
